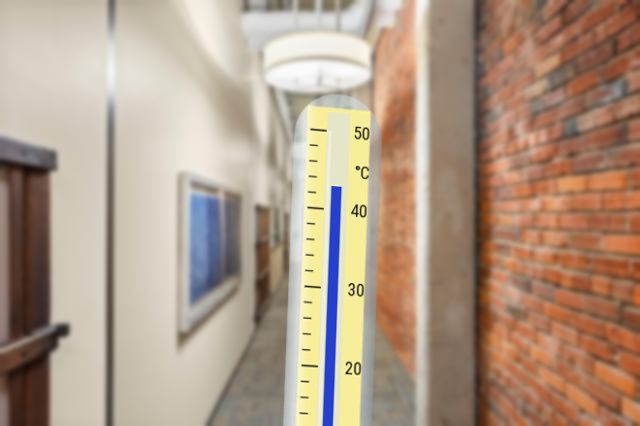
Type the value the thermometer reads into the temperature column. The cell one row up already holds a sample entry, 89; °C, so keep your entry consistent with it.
43; °C
